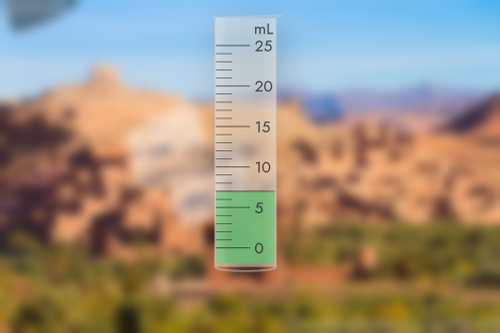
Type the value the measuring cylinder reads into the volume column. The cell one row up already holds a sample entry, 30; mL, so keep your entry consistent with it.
7; mL
